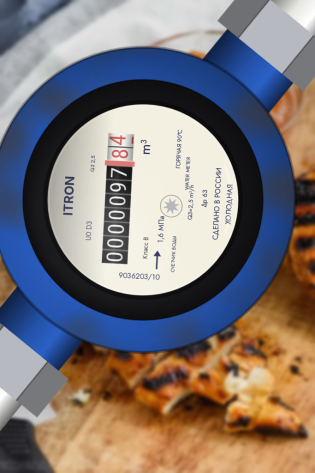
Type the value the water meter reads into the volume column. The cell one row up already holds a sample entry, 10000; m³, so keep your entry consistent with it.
97.84; m³
